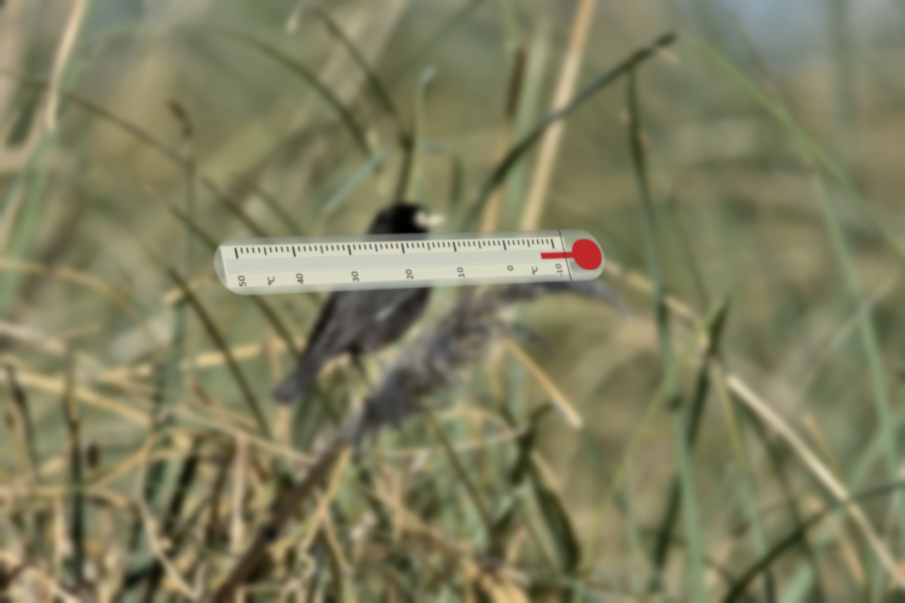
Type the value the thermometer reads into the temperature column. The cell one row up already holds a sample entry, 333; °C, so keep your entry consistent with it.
-7; °C
